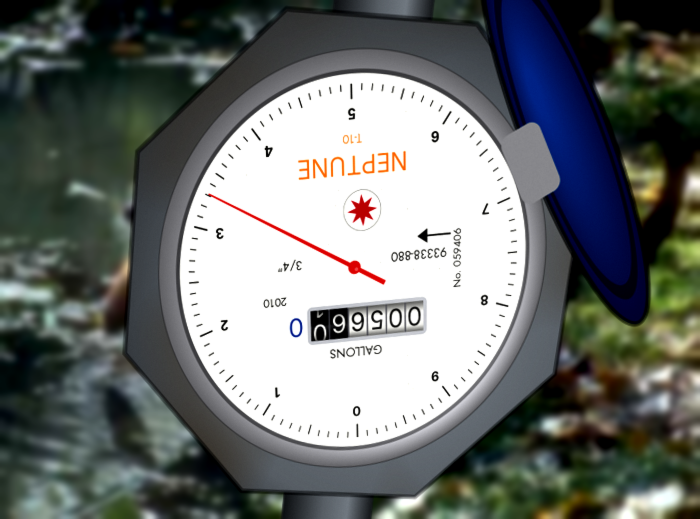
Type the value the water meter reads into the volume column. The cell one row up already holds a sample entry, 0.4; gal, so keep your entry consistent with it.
56603.3; gal
